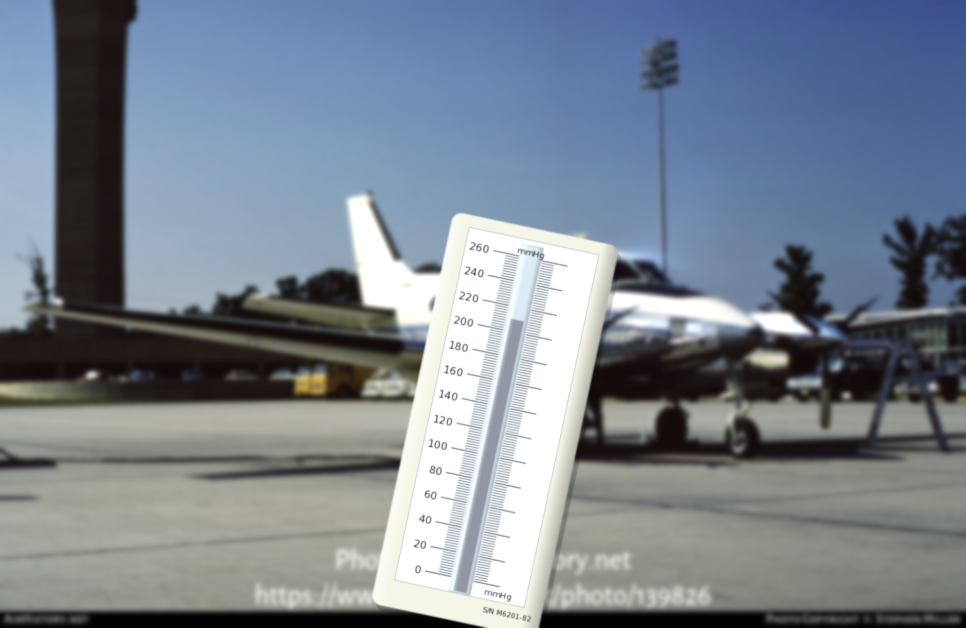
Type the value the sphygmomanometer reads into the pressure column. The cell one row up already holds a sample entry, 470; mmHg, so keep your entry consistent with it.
210; mmHg
